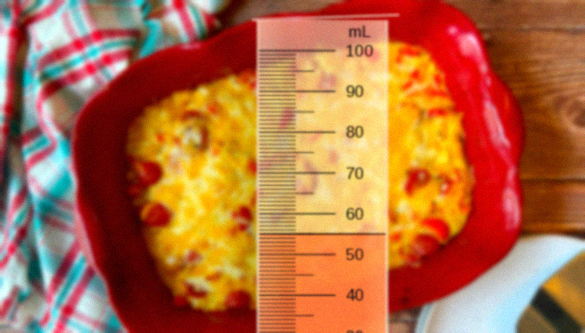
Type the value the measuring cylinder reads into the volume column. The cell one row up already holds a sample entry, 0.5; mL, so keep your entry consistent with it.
55; mL
